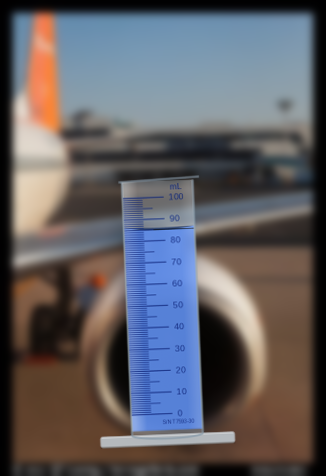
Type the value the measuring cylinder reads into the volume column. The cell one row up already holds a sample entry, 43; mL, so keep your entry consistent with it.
85; mL
